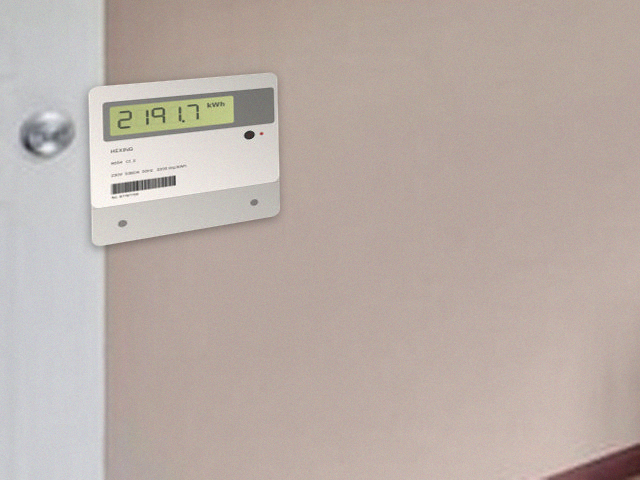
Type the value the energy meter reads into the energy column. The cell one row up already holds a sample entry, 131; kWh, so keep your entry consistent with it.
2191.7; kWh
